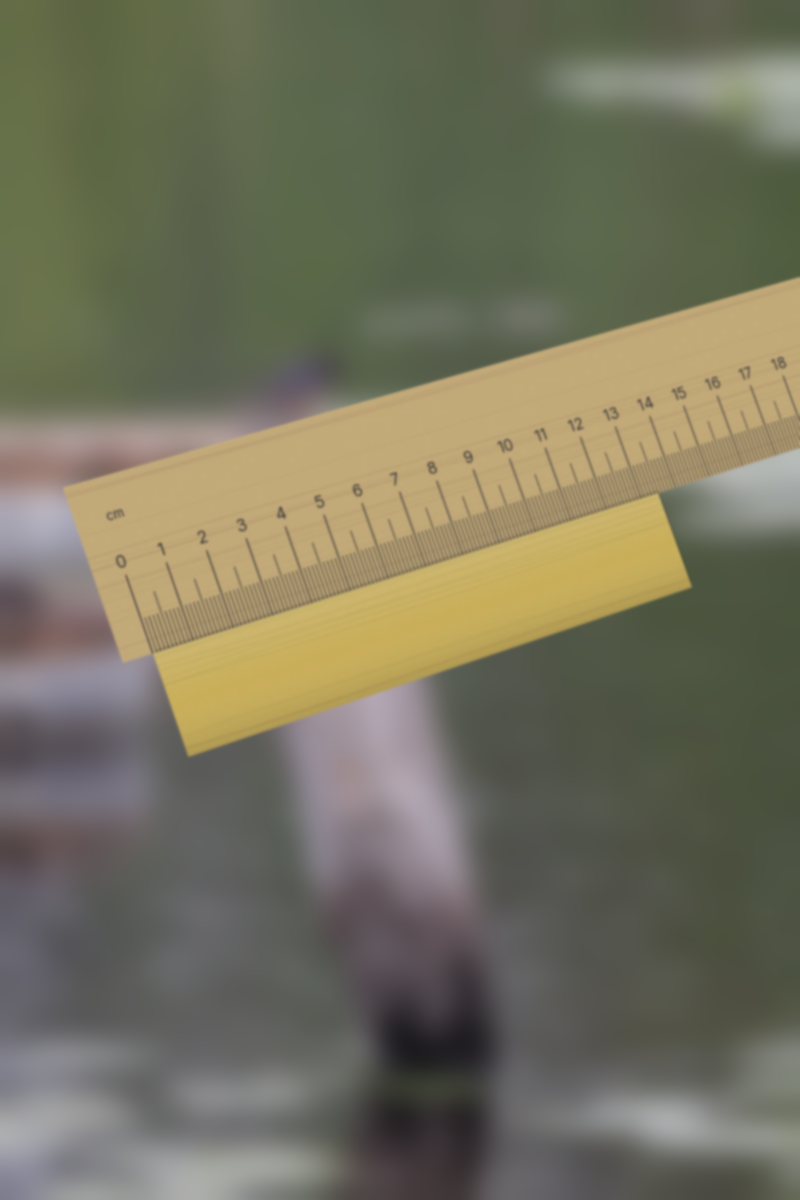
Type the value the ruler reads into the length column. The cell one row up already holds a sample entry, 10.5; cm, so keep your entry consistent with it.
13.5; cm
